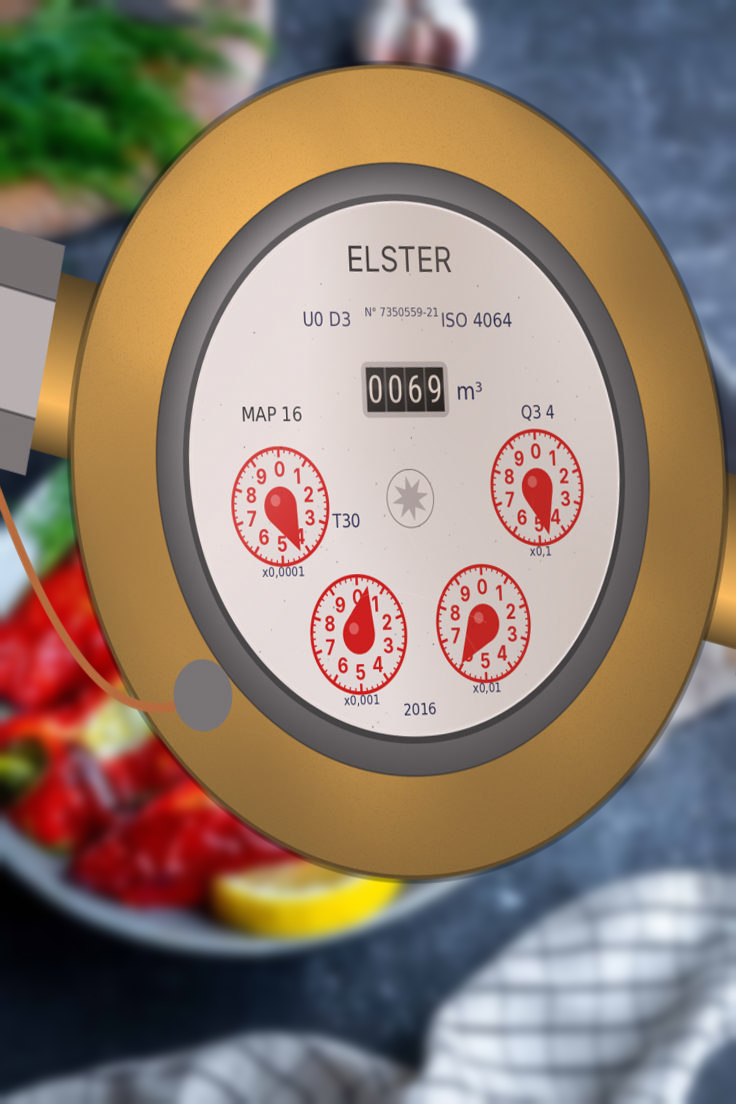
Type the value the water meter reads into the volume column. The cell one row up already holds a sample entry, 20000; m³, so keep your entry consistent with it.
69.4604; m³
